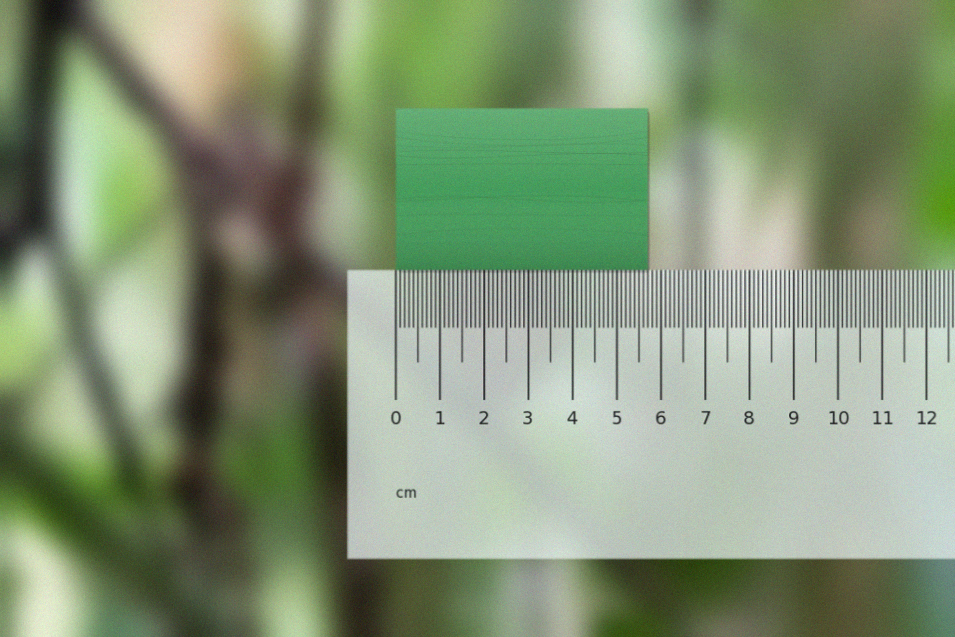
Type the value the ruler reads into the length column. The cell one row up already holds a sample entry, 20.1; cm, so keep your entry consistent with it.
5.7; cm
